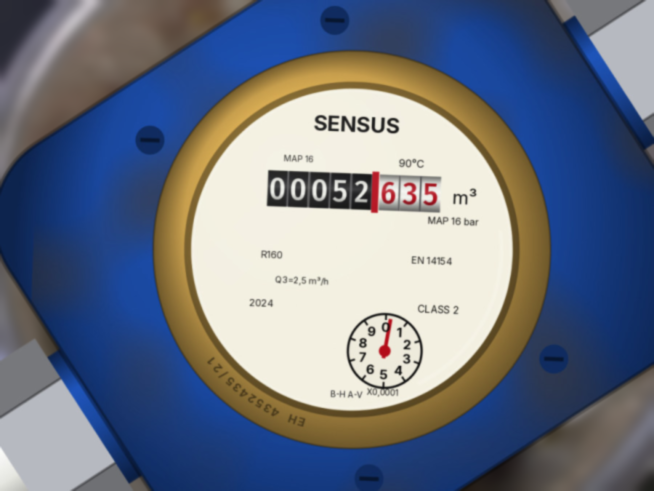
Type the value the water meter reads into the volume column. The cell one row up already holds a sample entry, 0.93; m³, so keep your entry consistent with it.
52.6350; m³
